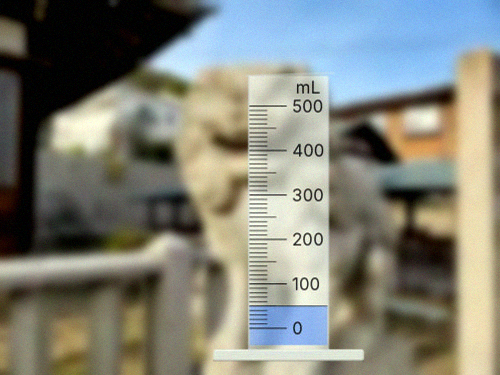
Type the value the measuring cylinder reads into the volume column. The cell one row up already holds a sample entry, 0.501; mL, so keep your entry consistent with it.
50; mL
